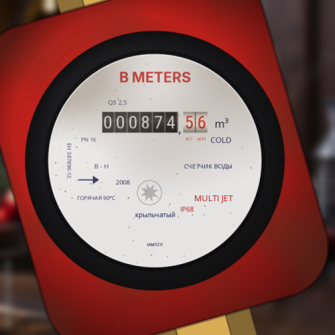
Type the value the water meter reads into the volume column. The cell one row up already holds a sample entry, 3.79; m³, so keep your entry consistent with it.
874.56; m³
